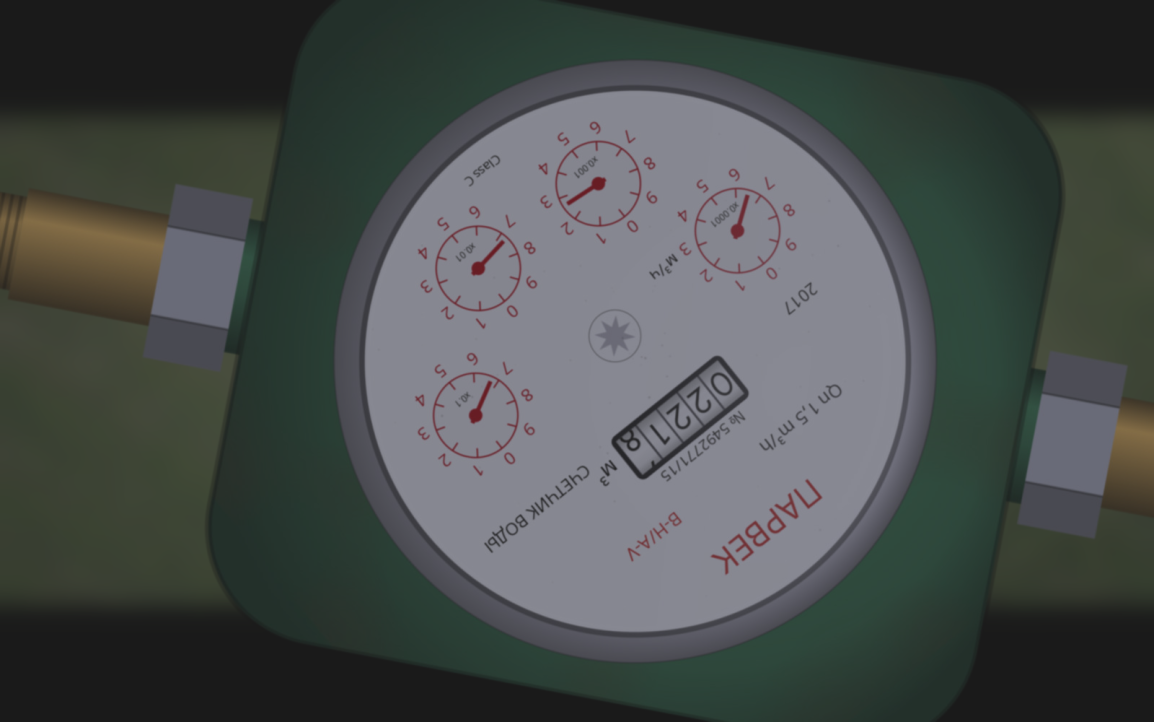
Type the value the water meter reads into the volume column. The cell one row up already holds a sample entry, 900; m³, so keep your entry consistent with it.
2217.6726; m³
